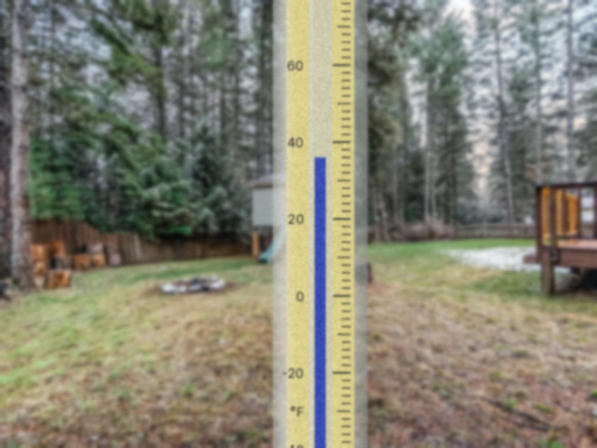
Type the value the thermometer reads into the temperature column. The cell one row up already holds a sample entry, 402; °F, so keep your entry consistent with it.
36; °F
